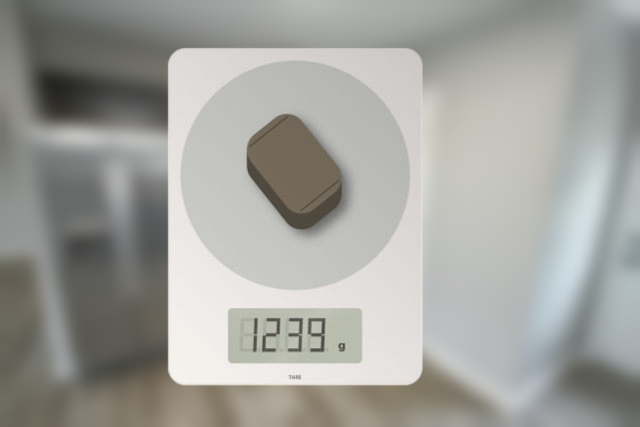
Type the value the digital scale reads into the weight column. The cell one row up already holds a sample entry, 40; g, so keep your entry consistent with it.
1239; g
